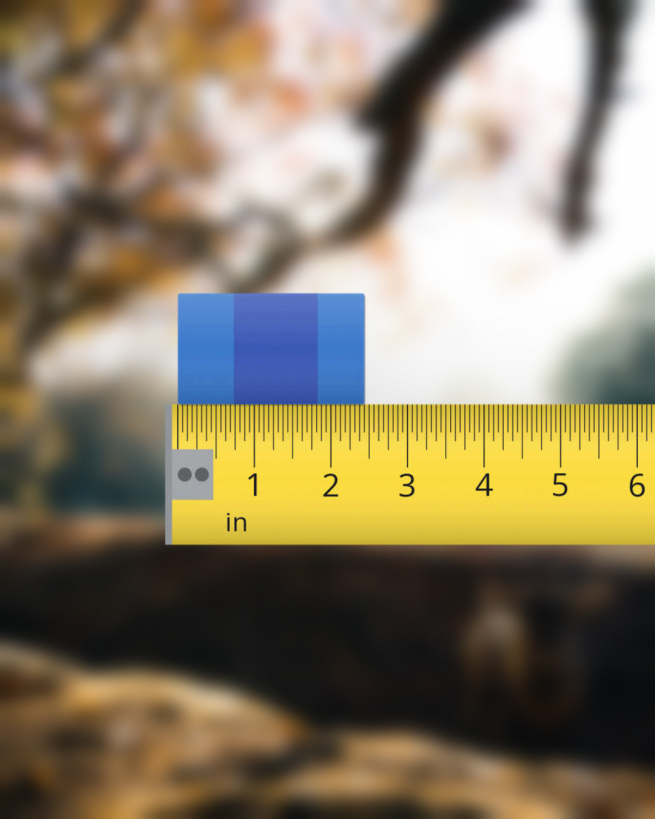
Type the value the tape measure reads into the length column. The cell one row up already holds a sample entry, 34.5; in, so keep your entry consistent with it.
2.4375; in
